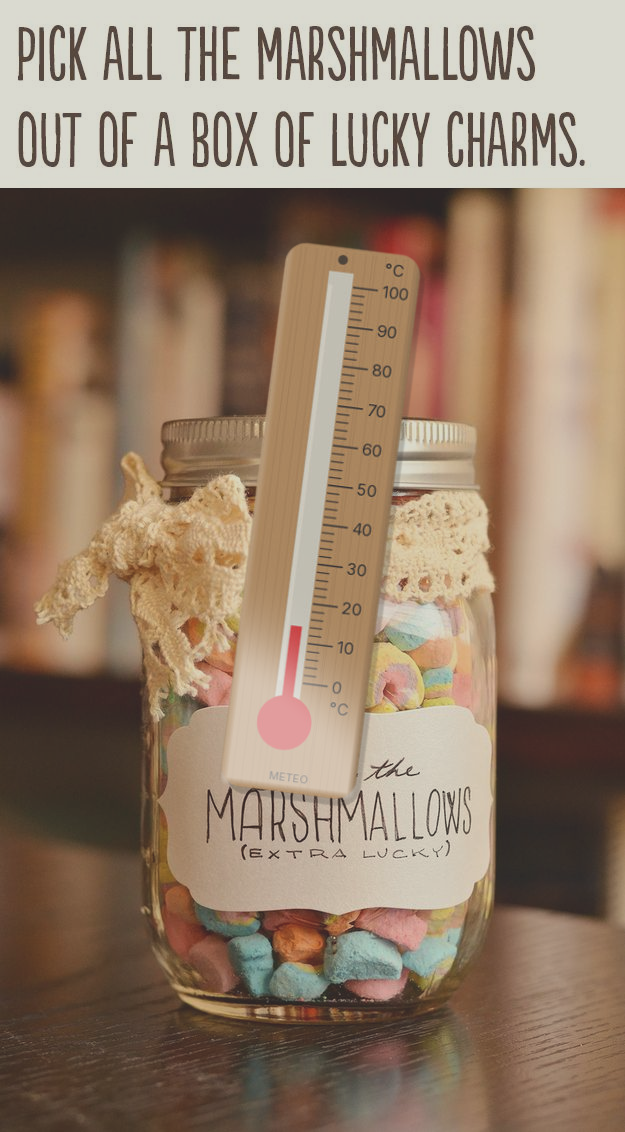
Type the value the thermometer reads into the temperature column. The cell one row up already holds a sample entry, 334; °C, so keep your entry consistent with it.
14; °C
